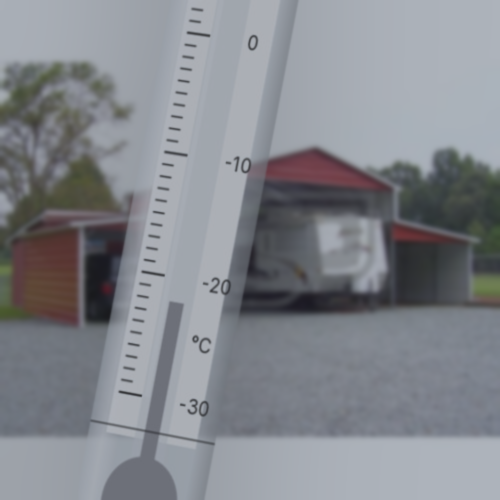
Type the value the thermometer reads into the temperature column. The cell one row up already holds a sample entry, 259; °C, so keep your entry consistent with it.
-22; °C
